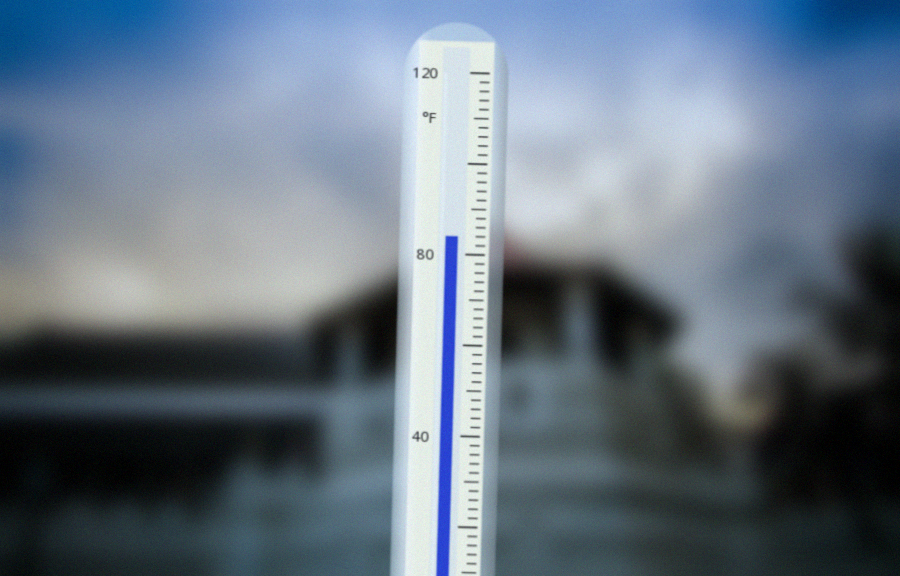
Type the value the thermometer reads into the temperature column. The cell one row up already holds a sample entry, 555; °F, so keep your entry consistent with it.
84; °F
